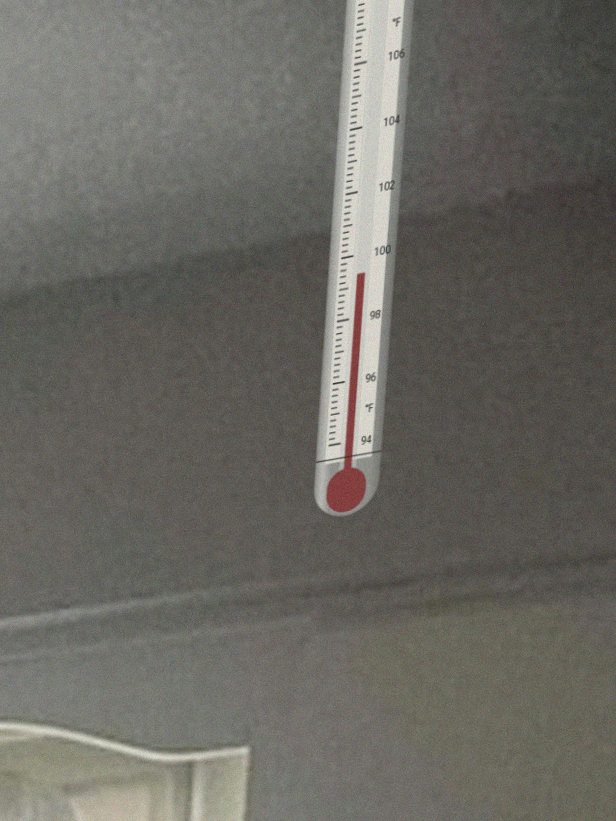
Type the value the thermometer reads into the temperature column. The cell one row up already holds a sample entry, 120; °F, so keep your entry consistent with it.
99.4; °F
